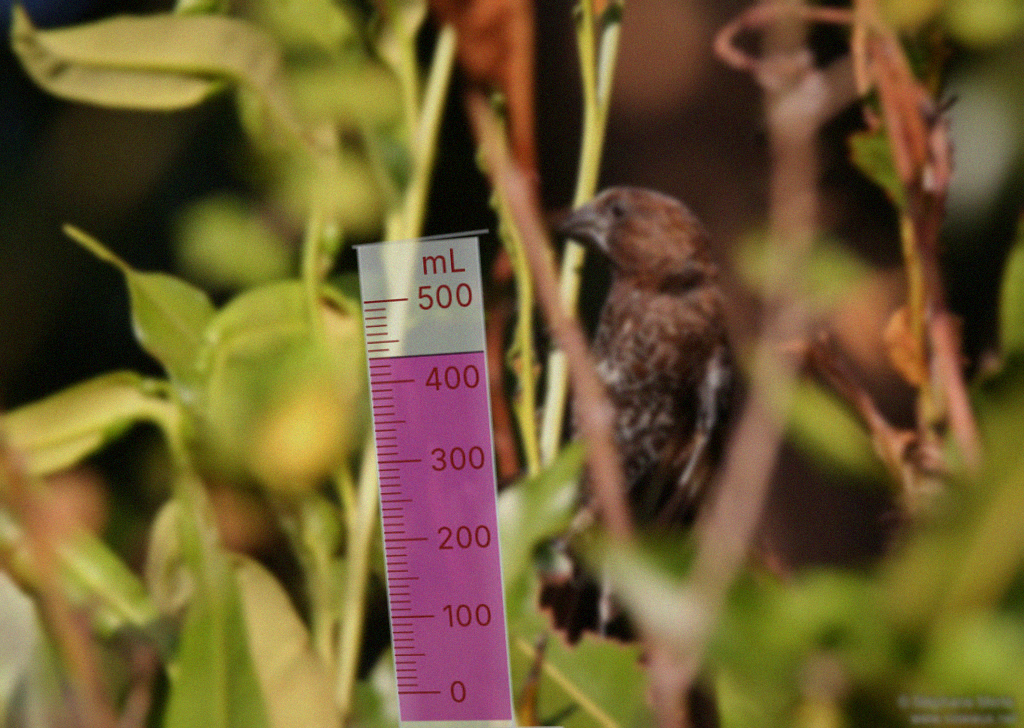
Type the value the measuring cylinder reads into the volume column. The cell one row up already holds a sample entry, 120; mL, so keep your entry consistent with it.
430; mL
